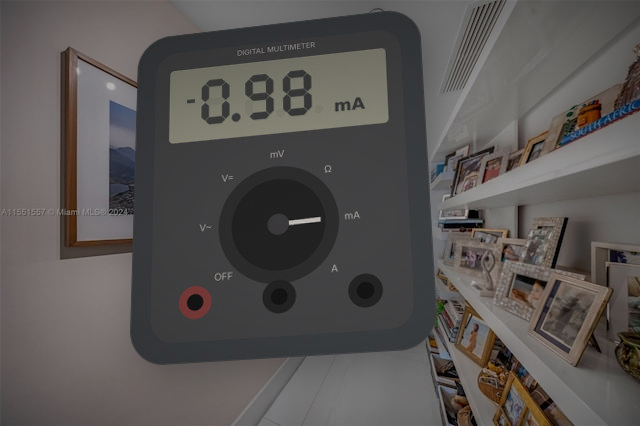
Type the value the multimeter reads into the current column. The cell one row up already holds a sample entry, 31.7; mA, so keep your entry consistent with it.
-0.98; mA
